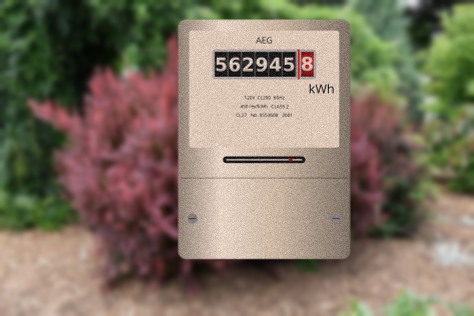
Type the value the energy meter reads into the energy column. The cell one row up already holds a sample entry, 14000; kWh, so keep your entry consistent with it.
562945.8; kWh
